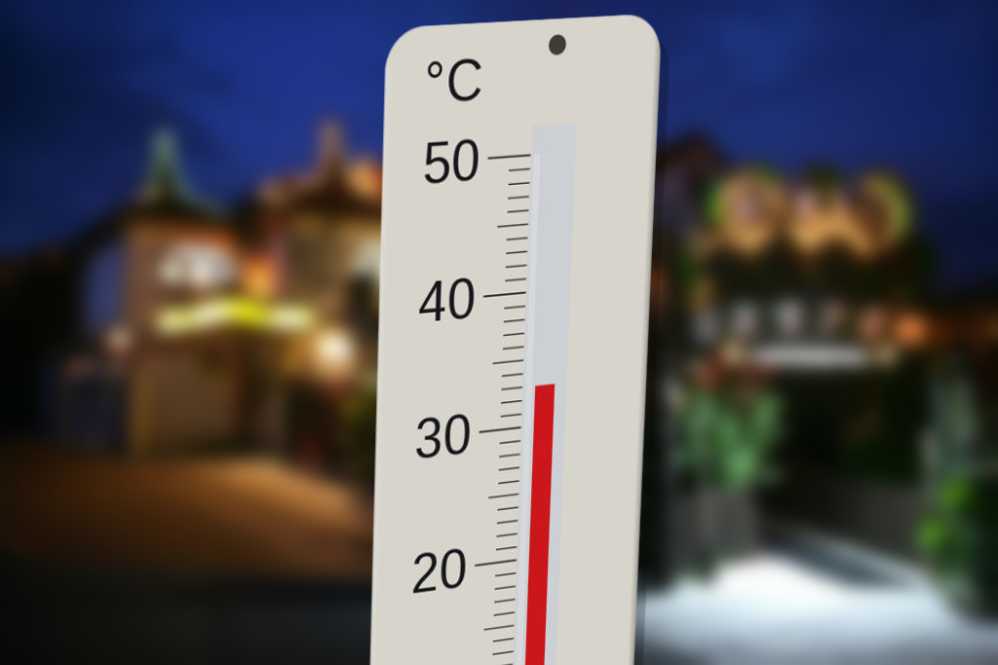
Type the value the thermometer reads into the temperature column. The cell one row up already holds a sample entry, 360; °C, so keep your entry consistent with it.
33; °C
